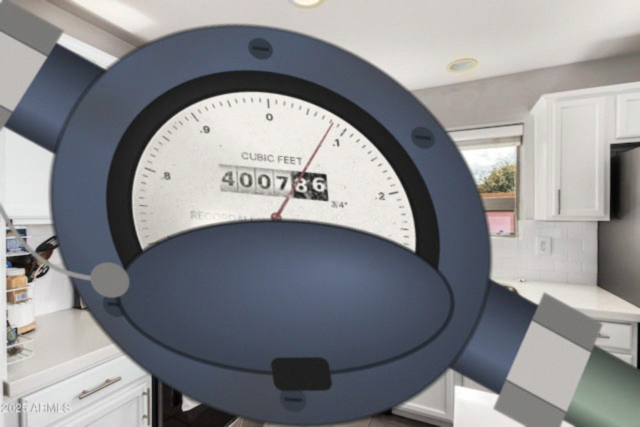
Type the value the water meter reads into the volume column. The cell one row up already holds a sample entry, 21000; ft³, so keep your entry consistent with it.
400786.08; ft³
